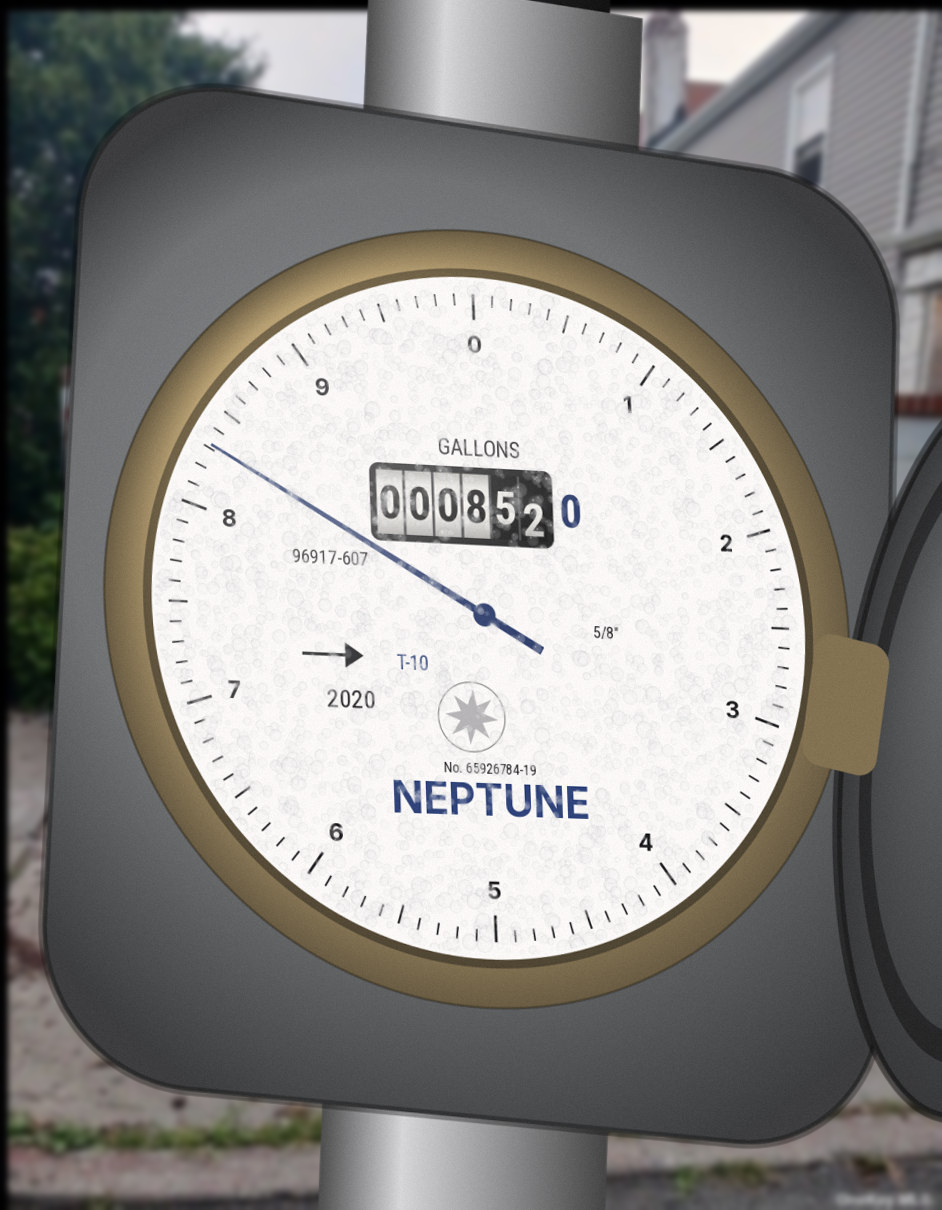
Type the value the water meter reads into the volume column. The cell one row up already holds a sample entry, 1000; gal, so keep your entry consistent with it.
8518.3; gal
